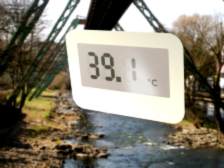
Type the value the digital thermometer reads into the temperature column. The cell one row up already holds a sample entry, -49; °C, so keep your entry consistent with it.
39.1; °C
